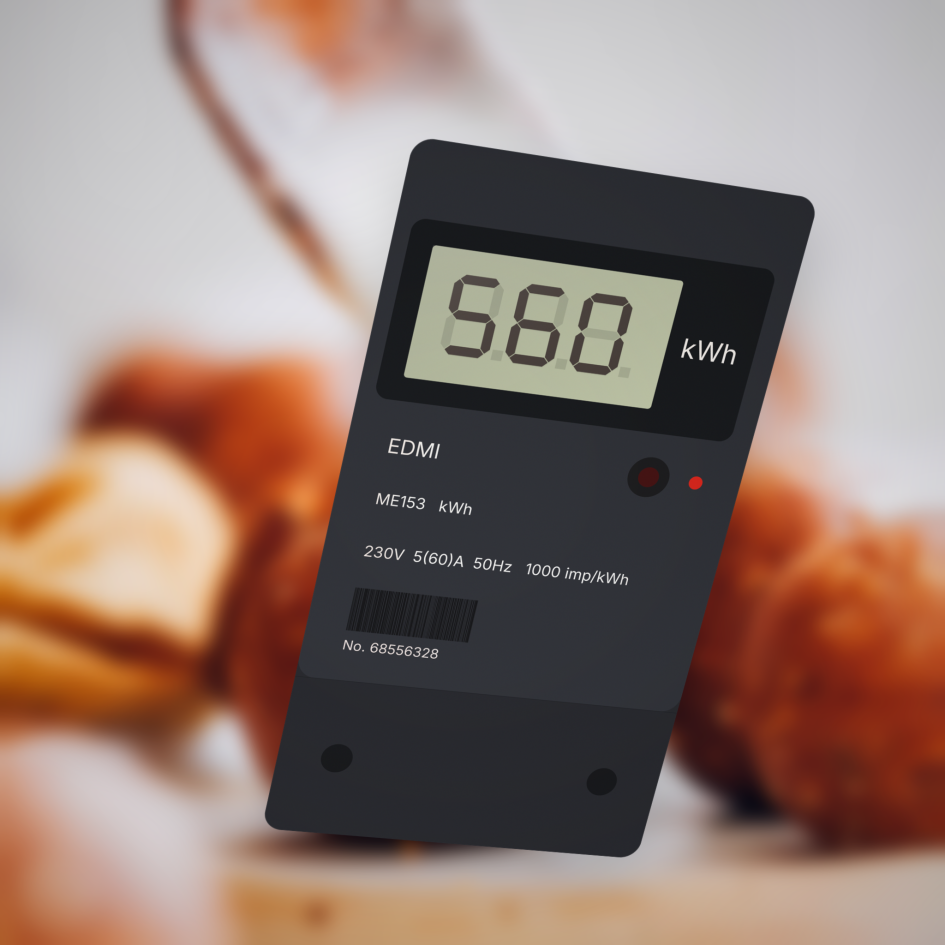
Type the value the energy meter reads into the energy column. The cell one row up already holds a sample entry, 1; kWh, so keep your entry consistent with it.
560; kWh
